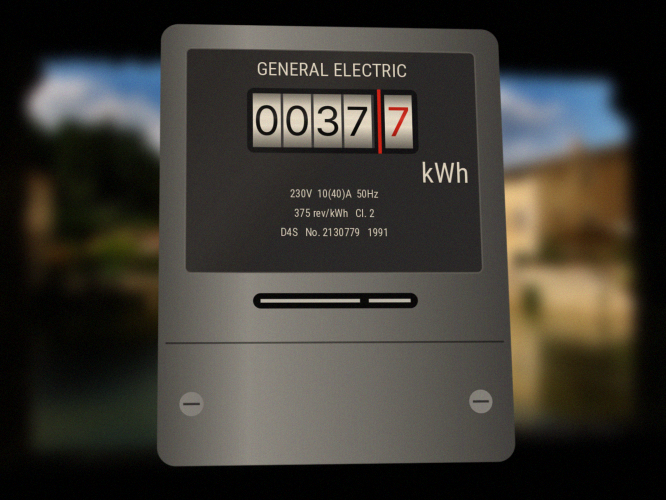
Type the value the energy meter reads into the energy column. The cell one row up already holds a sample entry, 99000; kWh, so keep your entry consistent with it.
37.7; kWh
